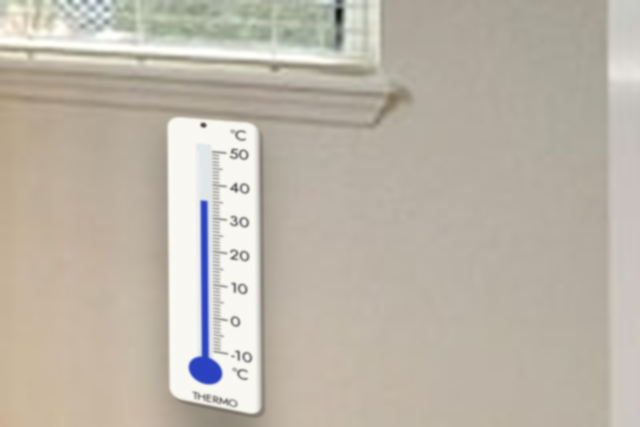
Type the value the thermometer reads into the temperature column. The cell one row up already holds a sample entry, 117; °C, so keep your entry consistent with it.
35; °C
